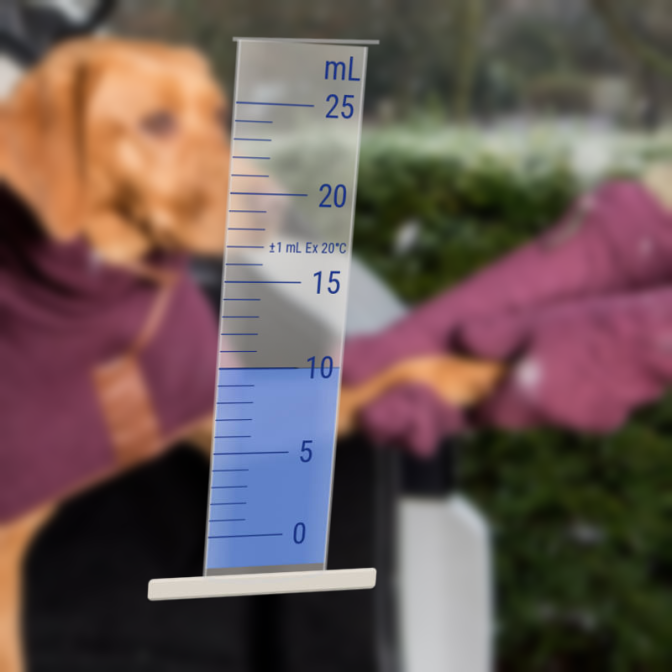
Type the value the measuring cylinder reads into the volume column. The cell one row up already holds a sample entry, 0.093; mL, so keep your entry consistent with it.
10; mL
